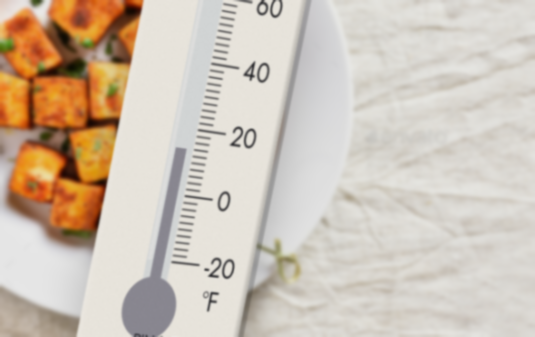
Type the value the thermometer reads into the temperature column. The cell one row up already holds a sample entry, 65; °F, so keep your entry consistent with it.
14; °F
